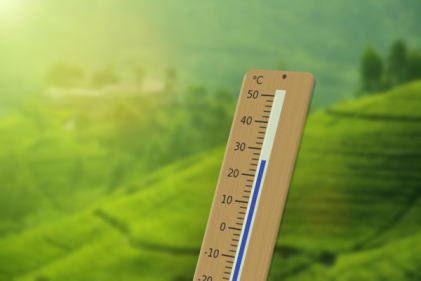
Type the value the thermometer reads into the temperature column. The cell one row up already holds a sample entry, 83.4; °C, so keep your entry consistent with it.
26; °C
